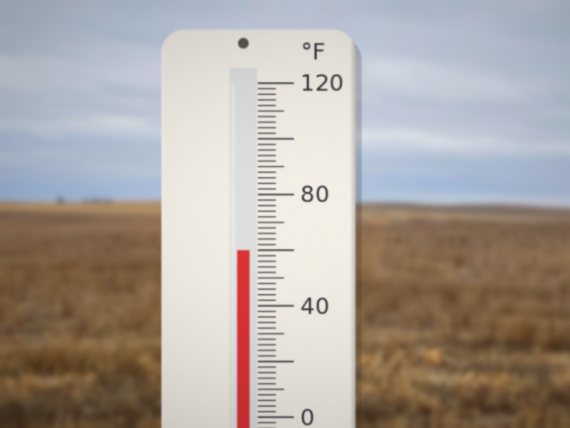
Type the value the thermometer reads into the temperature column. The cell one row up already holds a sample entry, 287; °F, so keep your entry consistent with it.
60; °F
